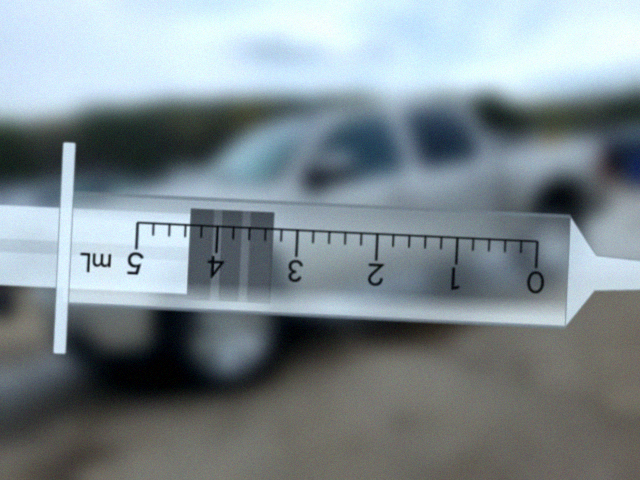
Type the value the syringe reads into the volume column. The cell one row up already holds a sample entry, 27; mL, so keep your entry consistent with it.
3.3; mL
